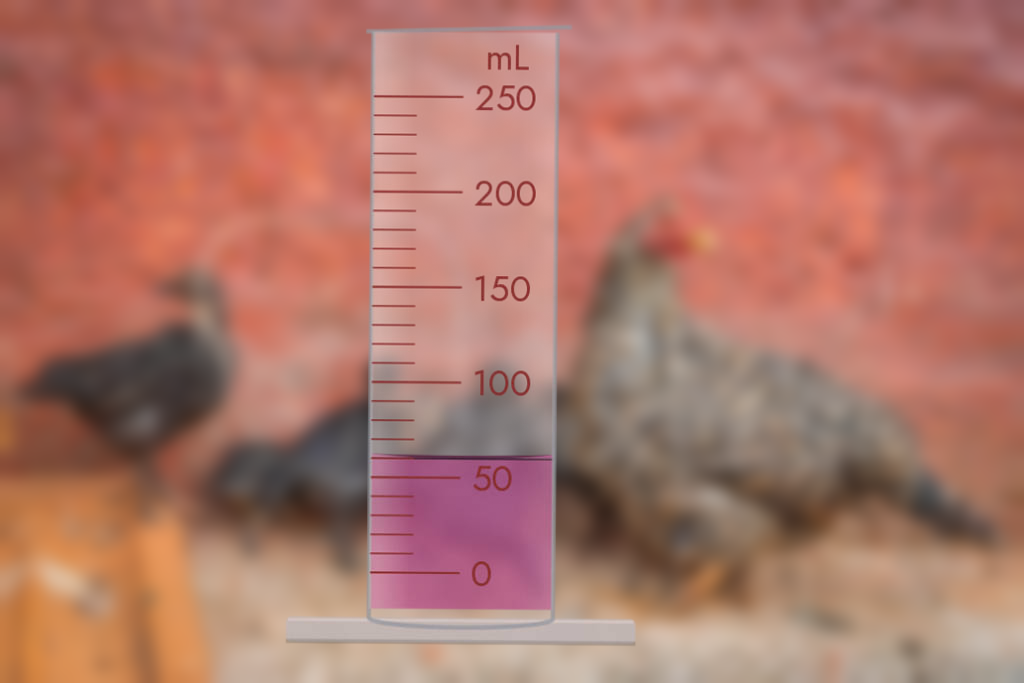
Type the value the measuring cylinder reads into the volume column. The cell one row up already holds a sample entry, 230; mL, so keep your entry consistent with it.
60; mL
